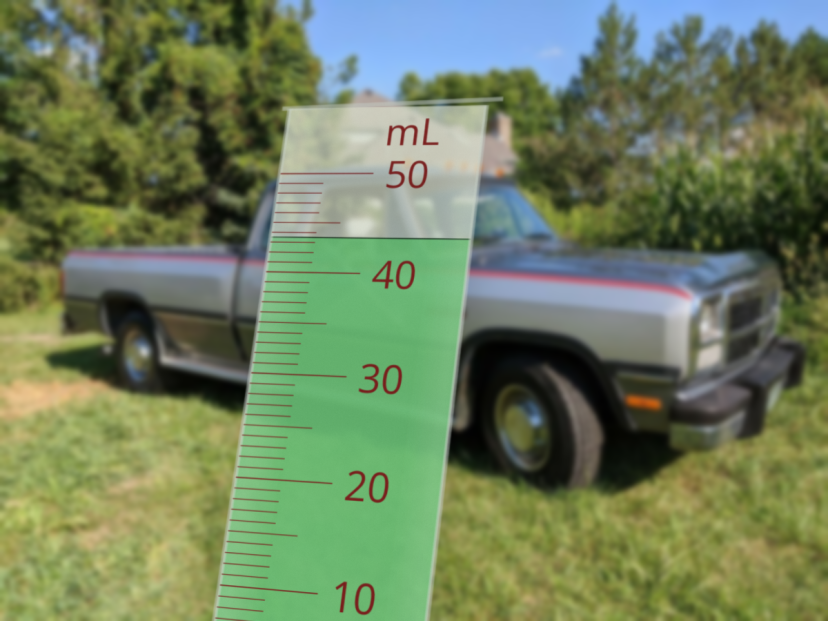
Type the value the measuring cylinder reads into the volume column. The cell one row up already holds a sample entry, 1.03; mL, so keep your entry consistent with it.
43.5; mL
